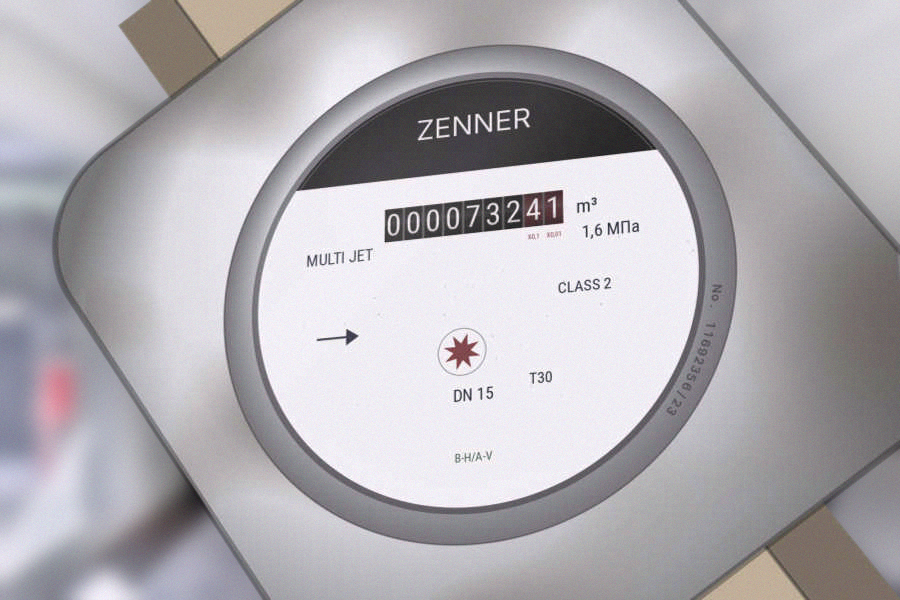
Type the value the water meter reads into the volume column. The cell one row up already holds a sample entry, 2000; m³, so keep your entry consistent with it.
732.41; m³
